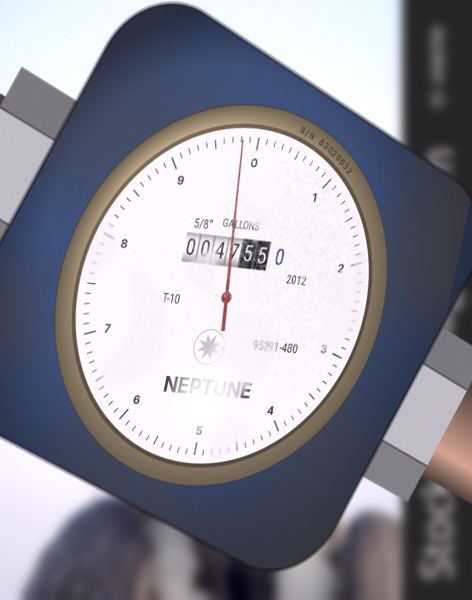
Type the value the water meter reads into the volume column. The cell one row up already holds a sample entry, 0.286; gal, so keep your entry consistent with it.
47549.8; gal
